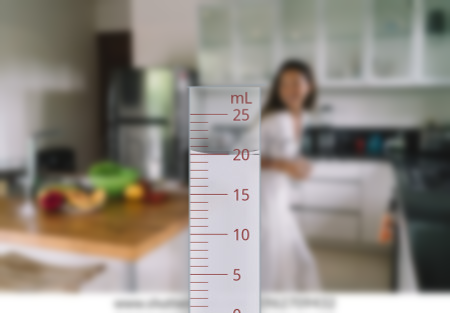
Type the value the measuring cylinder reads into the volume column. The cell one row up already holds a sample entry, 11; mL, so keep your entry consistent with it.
20; mL
